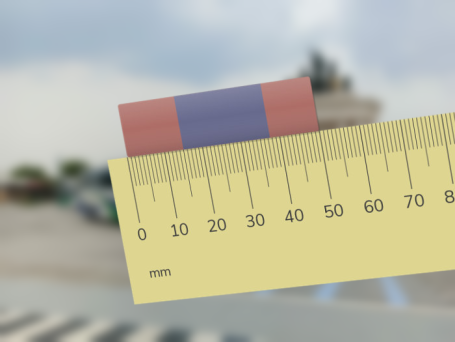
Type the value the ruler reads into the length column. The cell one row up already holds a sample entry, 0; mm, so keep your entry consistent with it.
50; mm
